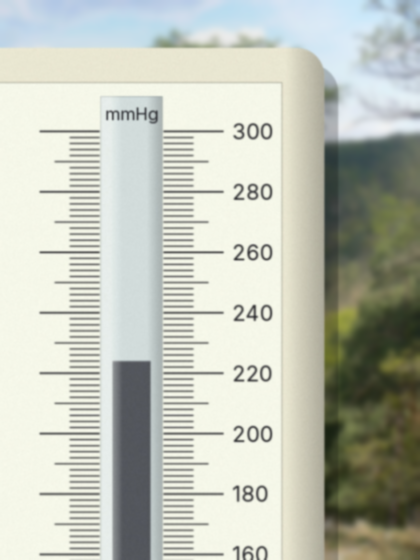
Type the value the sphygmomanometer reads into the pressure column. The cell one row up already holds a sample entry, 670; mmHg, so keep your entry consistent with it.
224; mmHg
